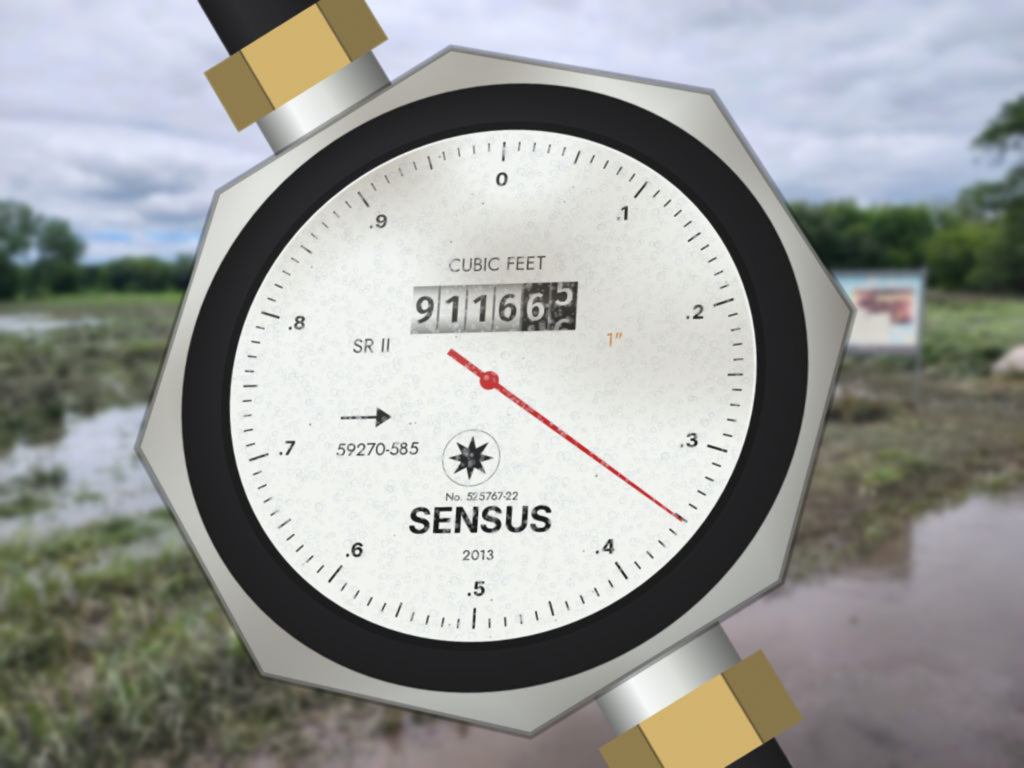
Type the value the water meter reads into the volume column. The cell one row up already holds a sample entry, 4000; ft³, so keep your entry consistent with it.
911665.35; ft³
